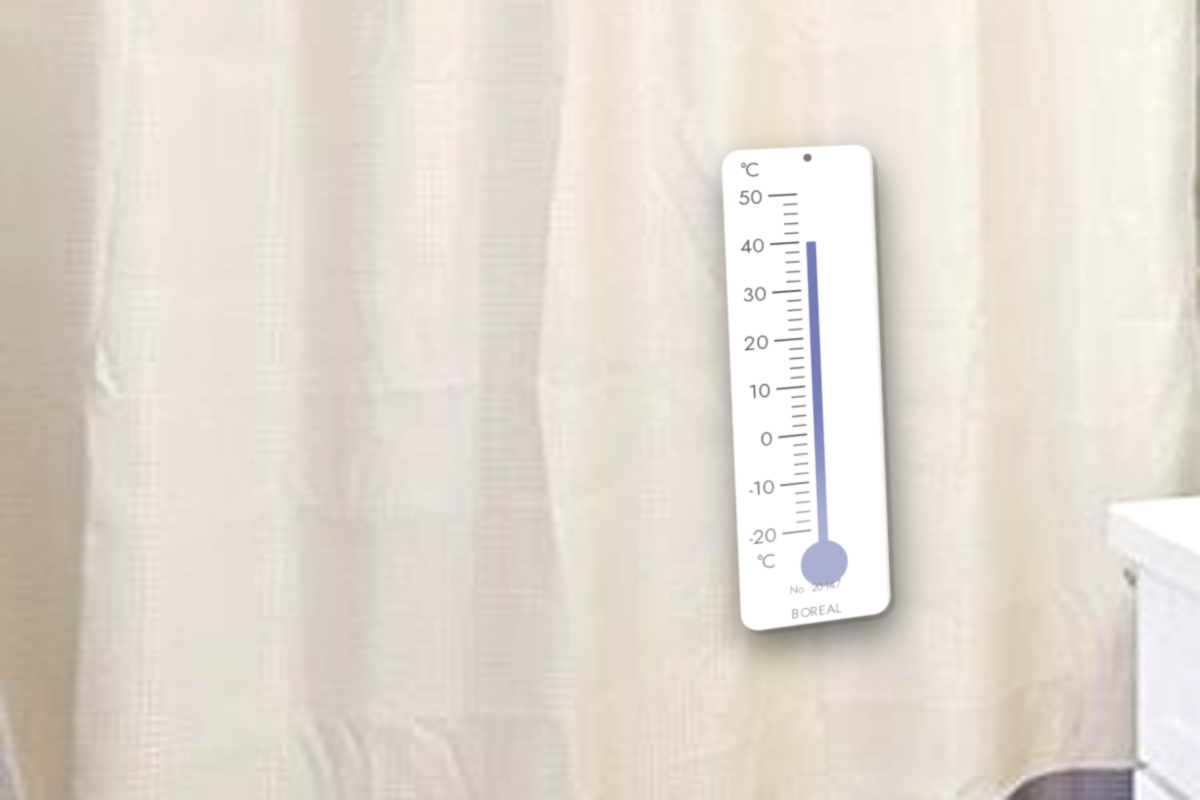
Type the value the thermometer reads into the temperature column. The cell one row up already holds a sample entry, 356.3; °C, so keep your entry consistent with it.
40; °C
